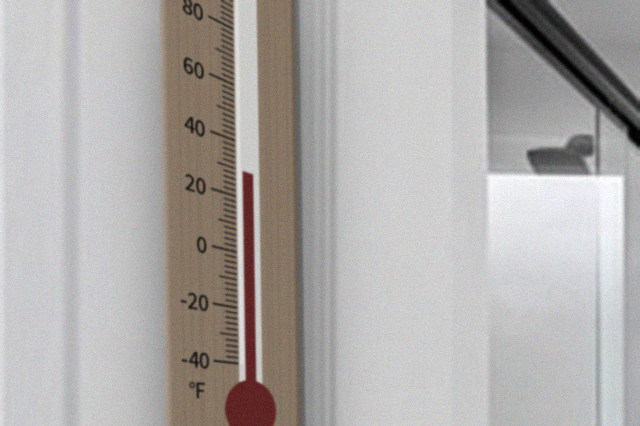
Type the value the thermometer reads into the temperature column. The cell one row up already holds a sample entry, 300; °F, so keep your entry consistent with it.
30; °F
